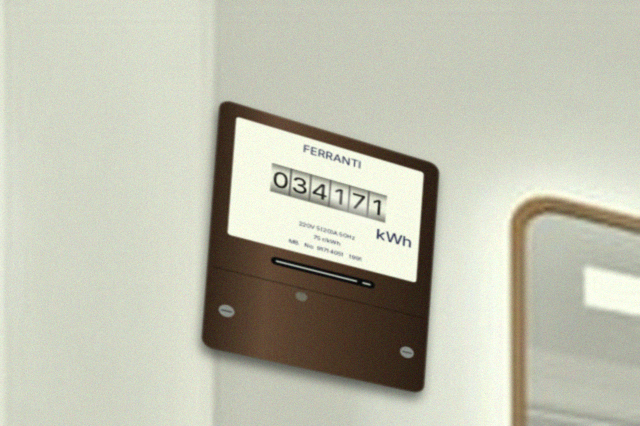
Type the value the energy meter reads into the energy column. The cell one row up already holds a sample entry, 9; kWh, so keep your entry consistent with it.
34171; kWh
